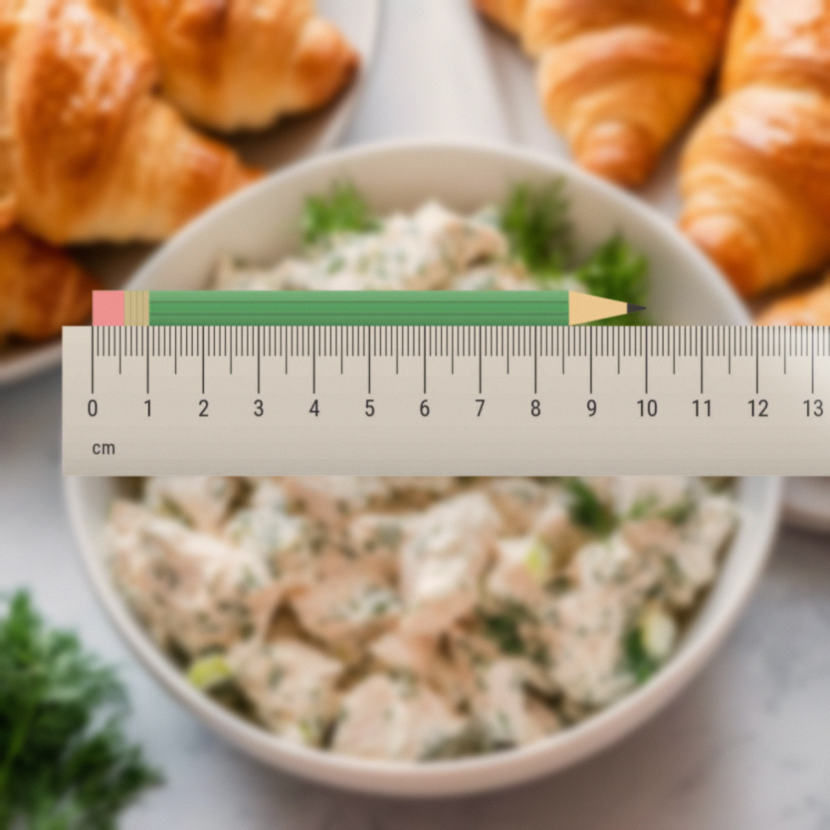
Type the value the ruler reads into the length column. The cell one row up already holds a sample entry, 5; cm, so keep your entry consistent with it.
10; cm
